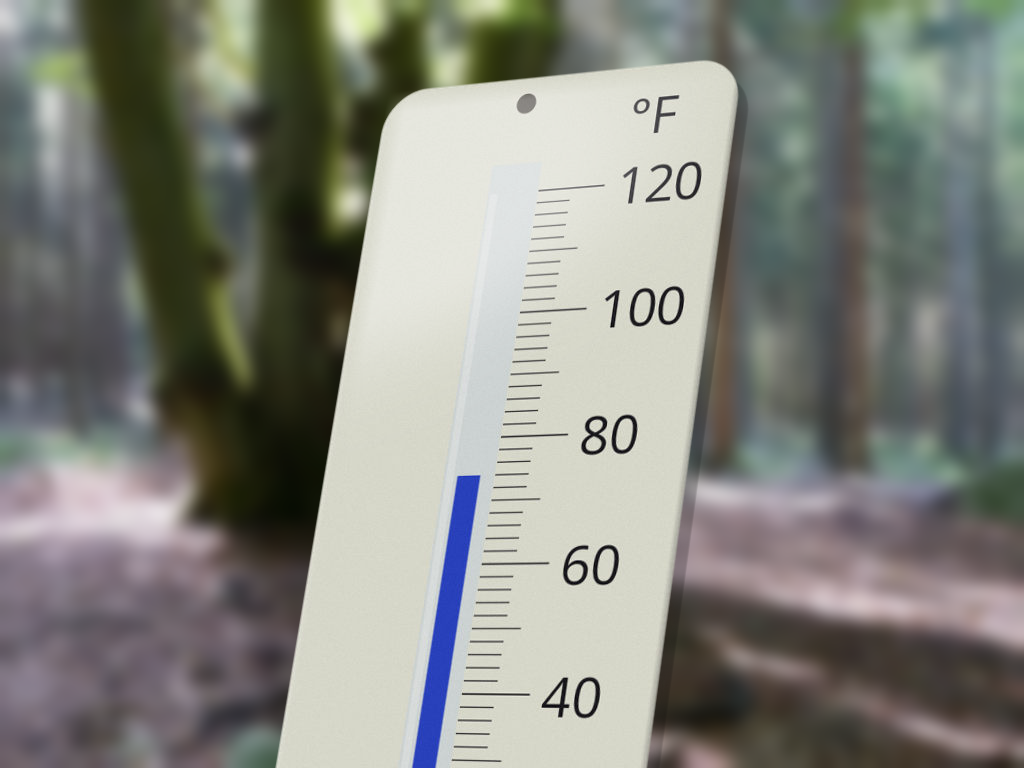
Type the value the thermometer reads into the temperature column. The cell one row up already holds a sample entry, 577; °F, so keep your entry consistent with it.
74; °F
